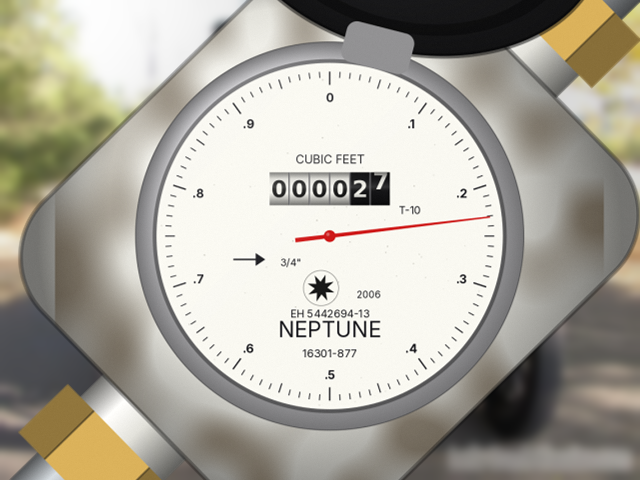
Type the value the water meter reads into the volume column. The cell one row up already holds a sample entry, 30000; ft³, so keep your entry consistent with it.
27.23; ft³
